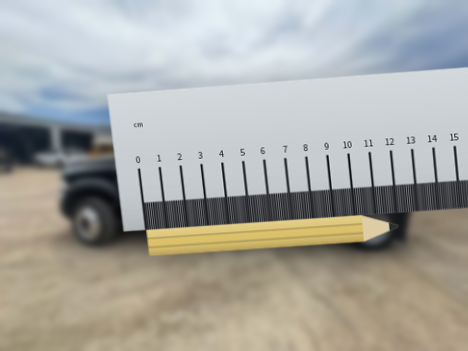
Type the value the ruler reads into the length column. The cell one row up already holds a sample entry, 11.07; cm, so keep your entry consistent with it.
12; cm
